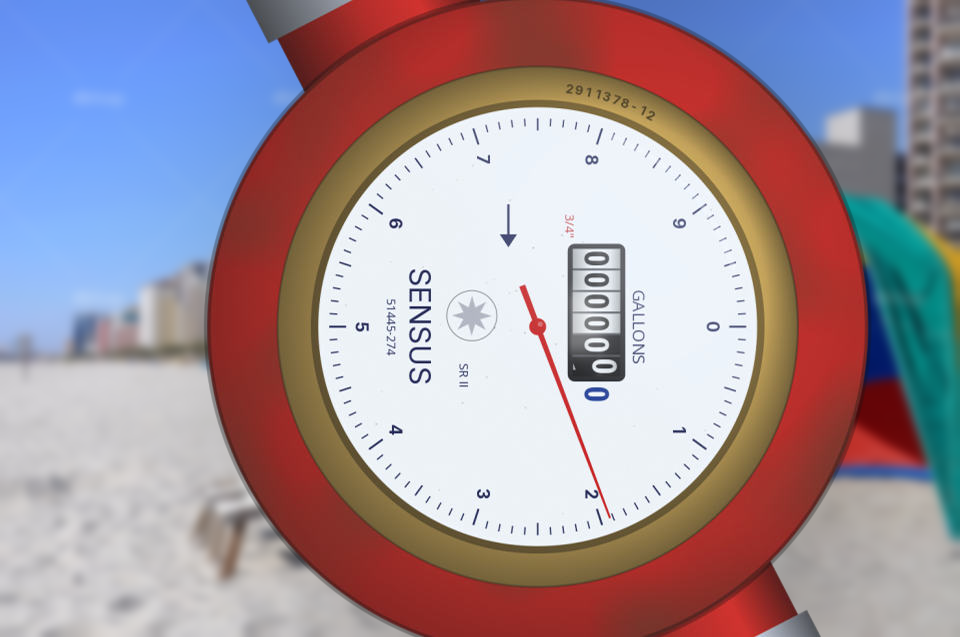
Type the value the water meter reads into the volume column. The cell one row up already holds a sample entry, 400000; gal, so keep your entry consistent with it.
1.9; gal
